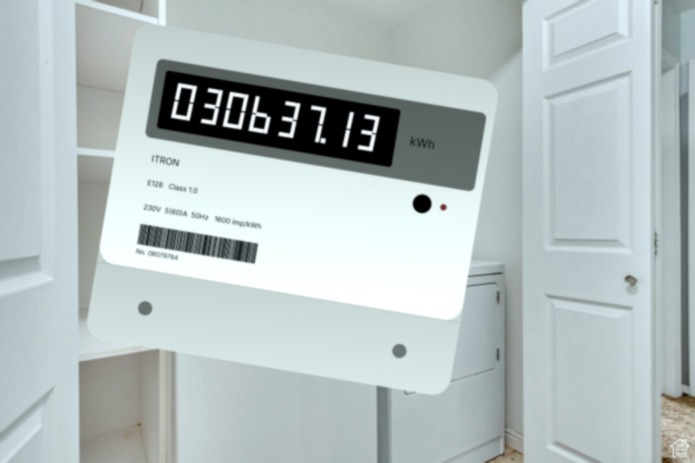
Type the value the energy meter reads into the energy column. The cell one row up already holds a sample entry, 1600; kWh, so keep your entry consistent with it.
30637.13; kWh
